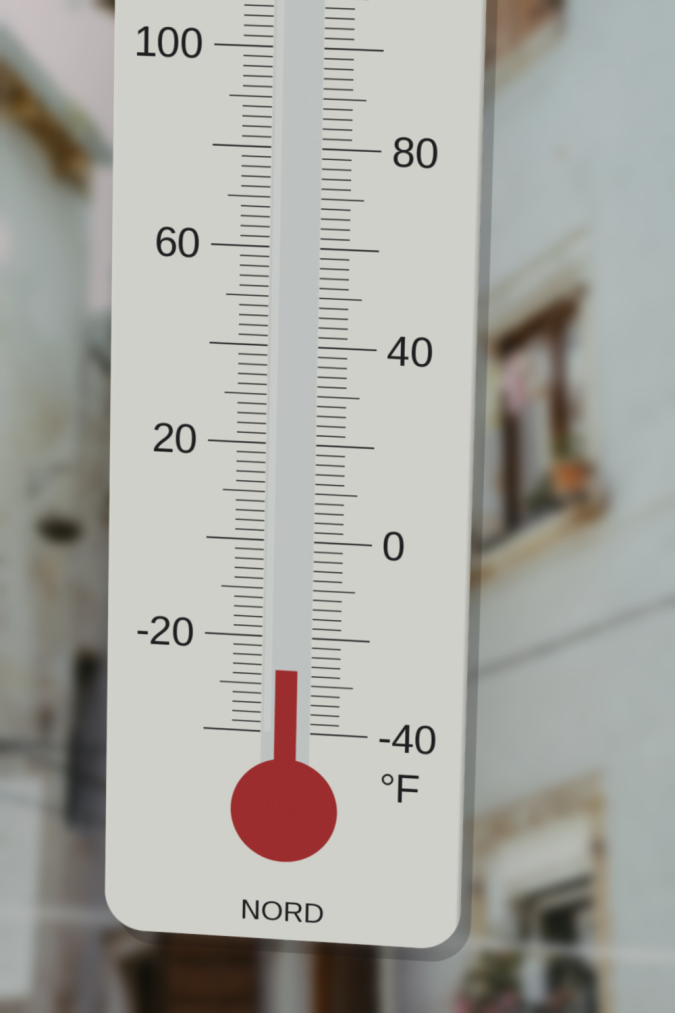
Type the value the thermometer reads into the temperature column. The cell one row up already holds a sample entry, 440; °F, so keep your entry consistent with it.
-27; °F
